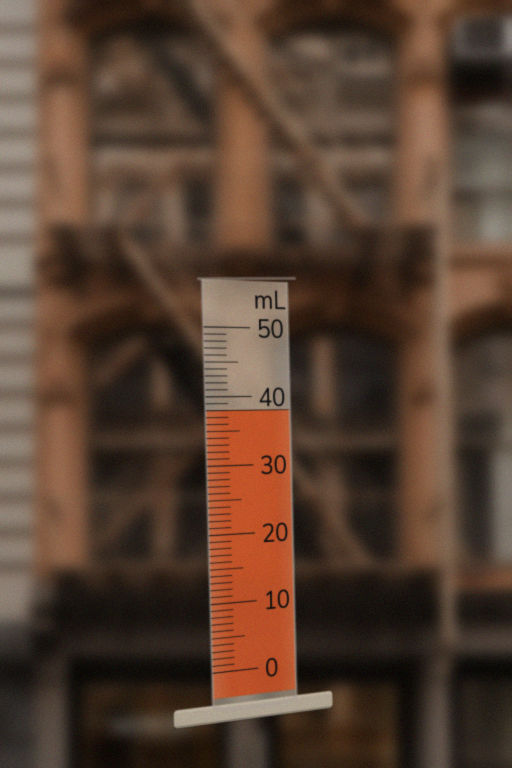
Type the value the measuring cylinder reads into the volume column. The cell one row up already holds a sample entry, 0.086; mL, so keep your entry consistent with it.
38; mL
